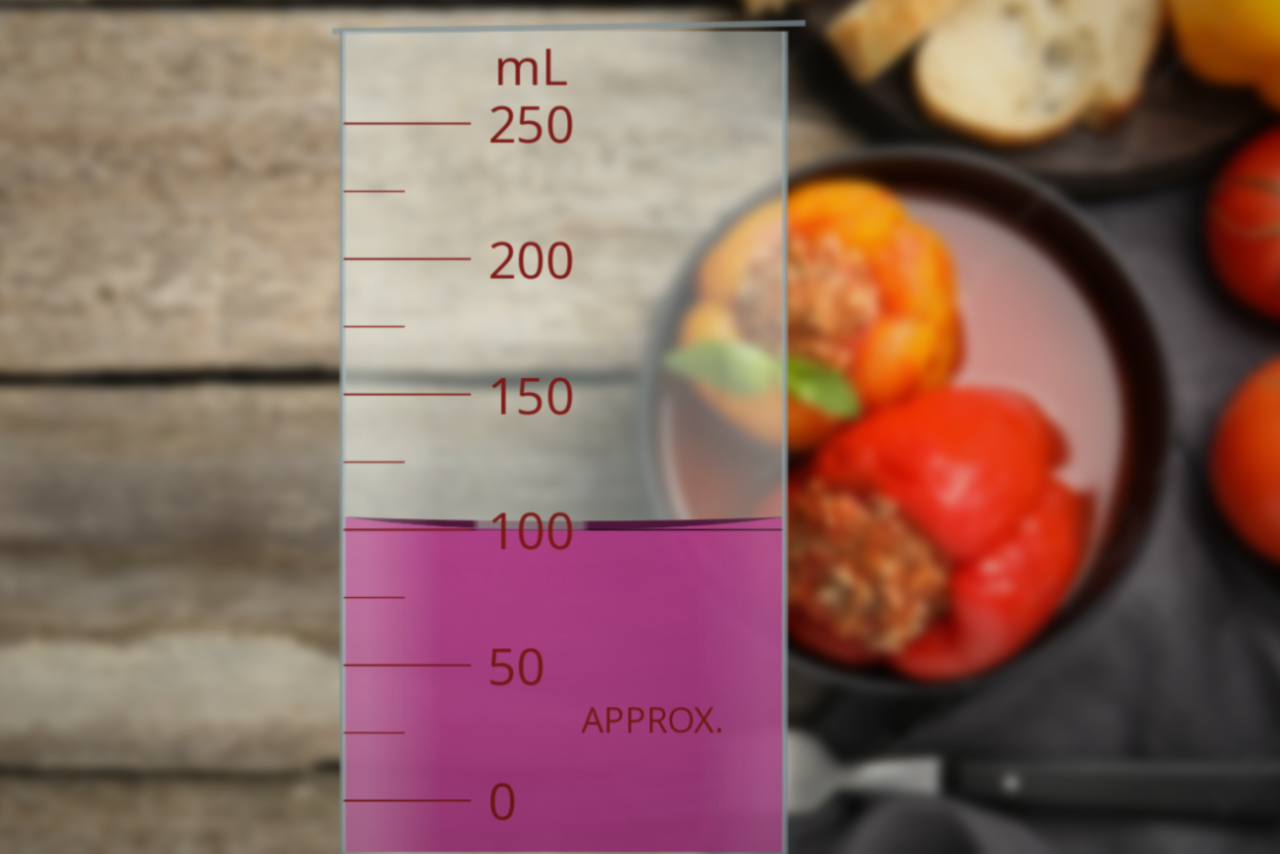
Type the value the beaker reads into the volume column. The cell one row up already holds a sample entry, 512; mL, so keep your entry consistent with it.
100; mL
